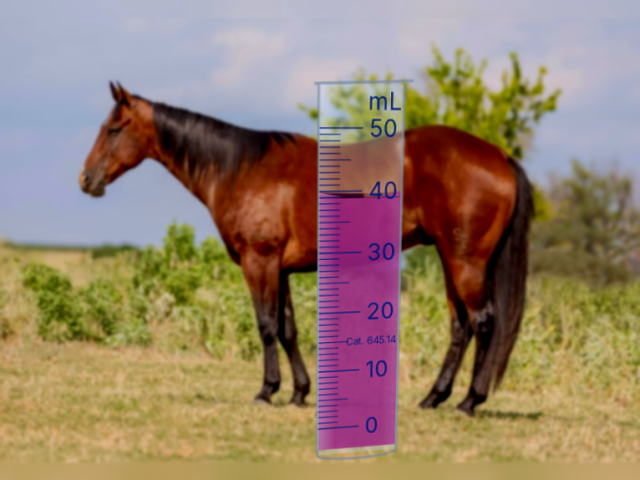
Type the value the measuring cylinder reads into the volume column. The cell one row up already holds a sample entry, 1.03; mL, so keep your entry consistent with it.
39; mL
